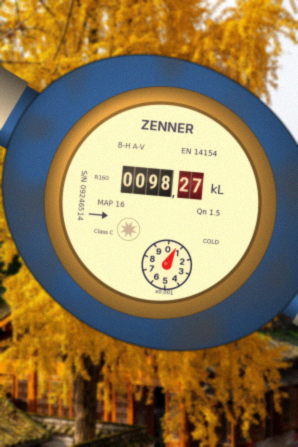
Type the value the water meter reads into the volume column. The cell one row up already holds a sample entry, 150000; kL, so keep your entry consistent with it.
98.270; kL
